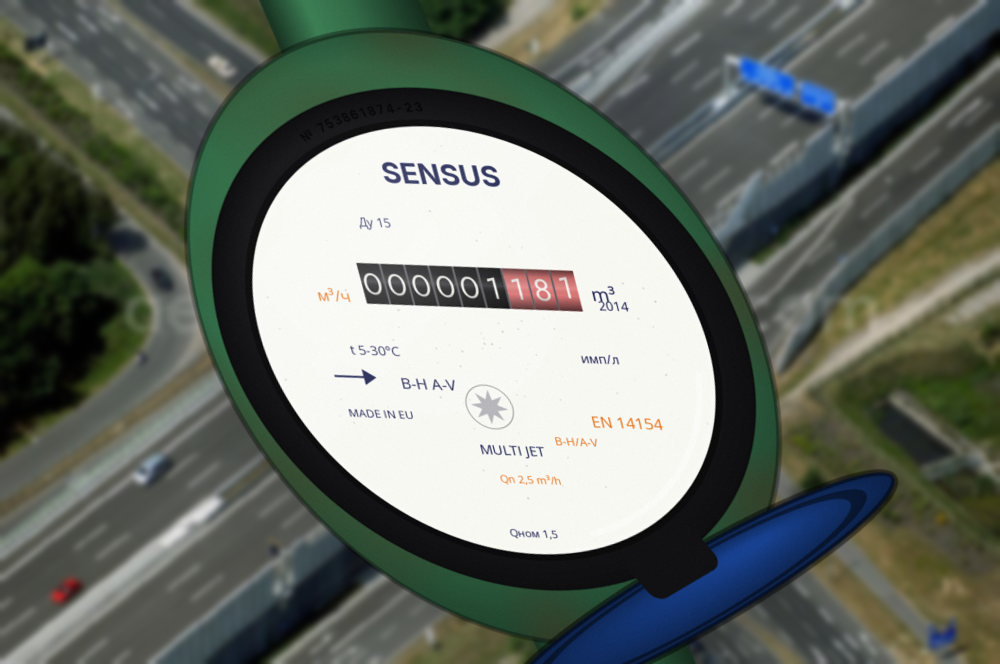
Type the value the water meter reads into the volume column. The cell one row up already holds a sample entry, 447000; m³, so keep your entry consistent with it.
1.181; m³
